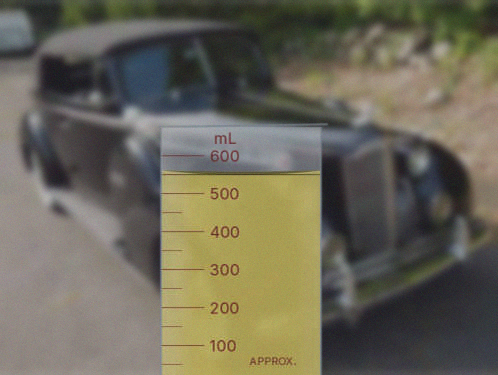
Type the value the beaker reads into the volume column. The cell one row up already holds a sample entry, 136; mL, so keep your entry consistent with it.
550; mL
